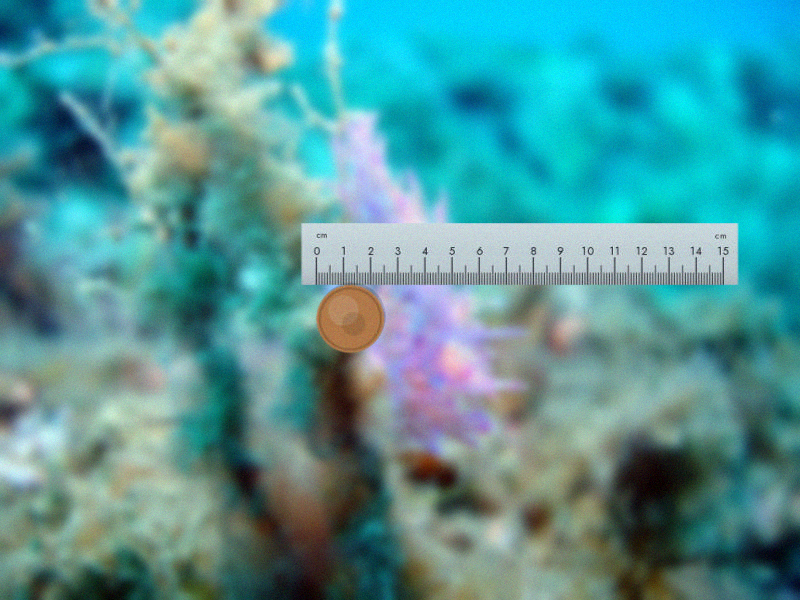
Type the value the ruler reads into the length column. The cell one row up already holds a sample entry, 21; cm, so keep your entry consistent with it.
2.5; cm
